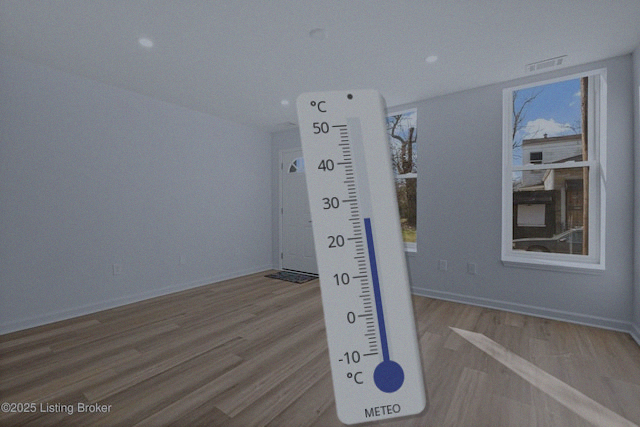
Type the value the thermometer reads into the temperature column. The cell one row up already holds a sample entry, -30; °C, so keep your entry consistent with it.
25; °C
